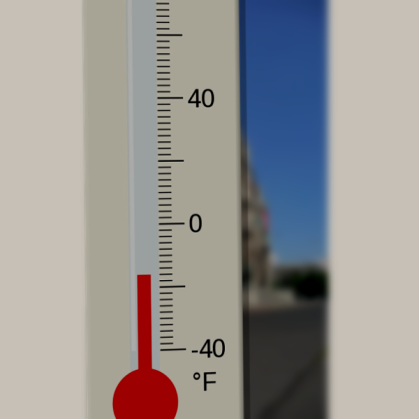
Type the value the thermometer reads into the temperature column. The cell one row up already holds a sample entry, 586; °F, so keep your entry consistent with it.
-16; °F
